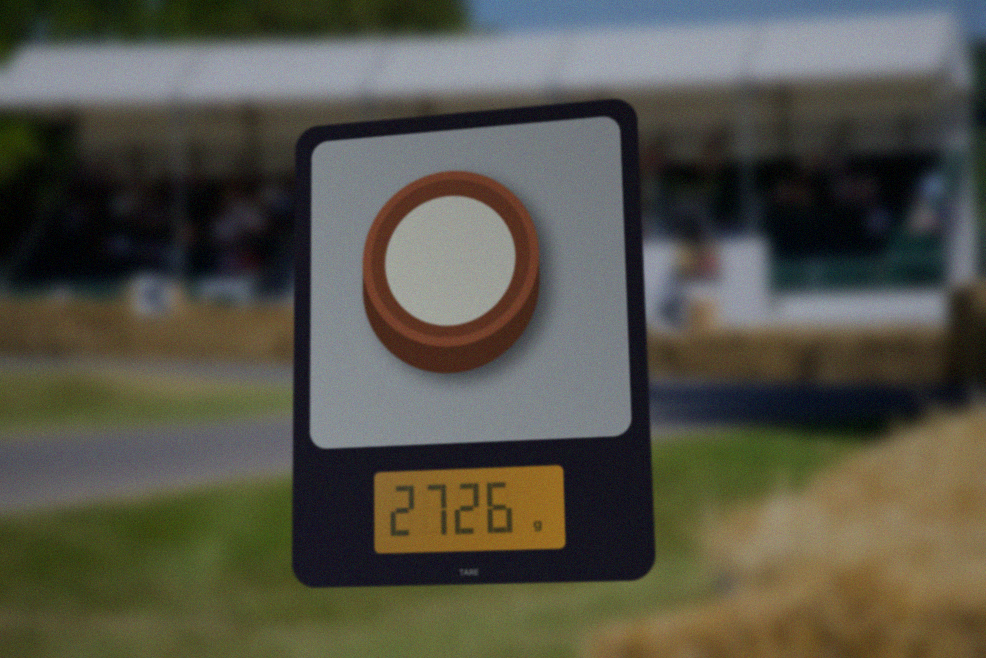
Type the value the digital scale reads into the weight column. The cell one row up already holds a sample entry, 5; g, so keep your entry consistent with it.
2726; g
